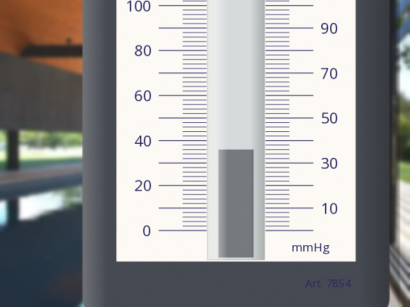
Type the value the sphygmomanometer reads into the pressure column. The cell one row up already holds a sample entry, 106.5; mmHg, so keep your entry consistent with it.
36; mmHg
